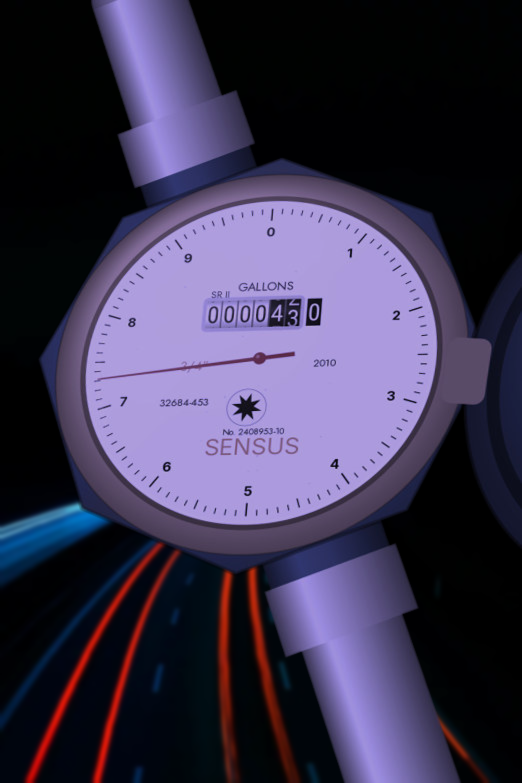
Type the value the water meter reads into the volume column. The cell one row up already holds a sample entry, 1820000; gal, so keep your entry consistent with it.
427.3; gal
